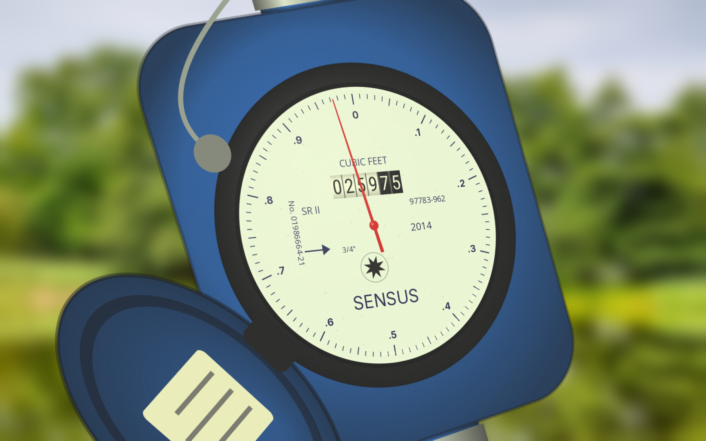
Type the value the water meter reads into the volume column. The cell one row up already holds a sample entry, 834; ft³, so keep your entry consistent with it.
25974.97; ft³
